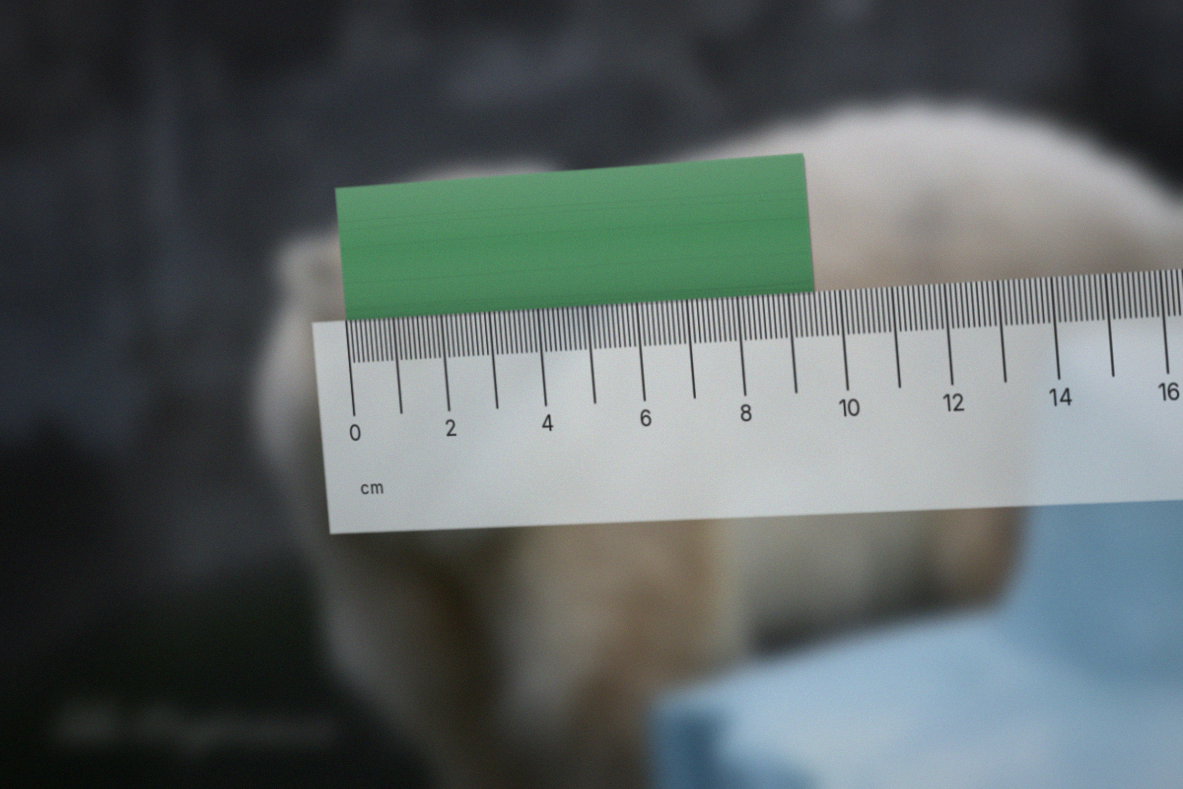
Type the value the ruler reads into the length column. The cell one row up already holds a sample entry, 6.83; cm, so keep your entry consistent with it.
9.5; cm
